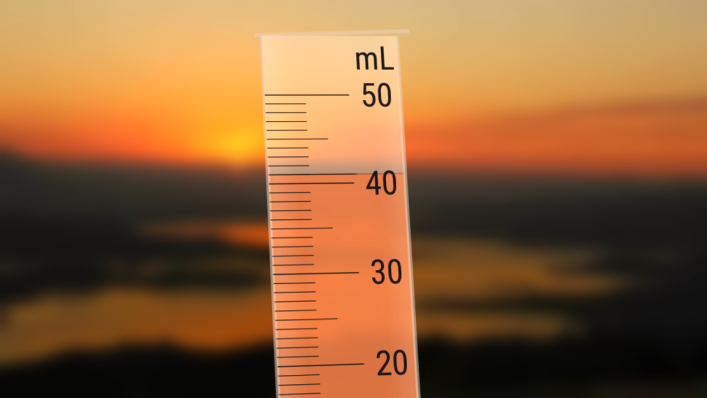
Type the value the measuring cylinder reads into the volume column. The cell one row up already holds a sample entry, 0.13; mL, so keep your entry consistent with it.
41; mL
